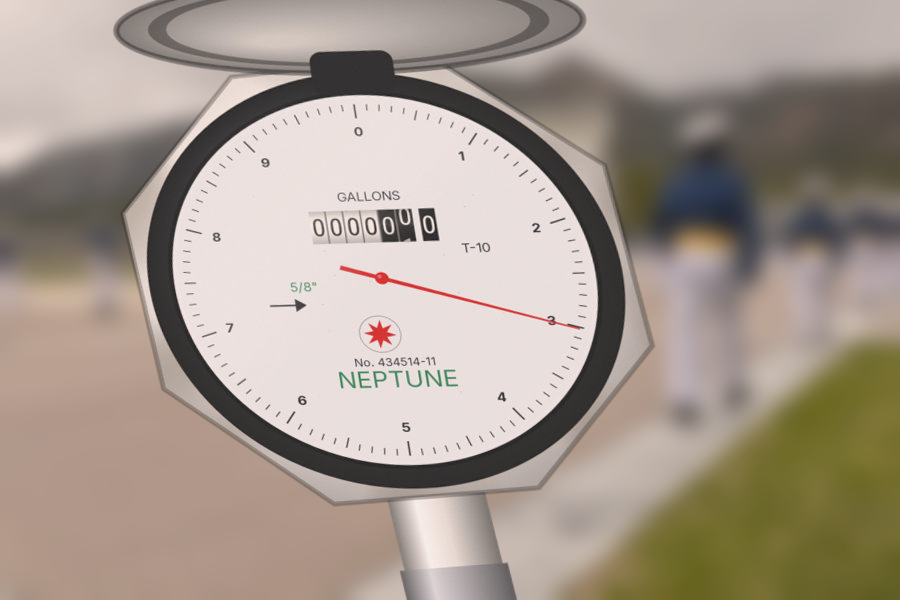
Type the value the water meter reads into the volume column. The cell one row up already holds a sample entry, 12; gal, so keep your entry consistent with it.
3.0; gal
